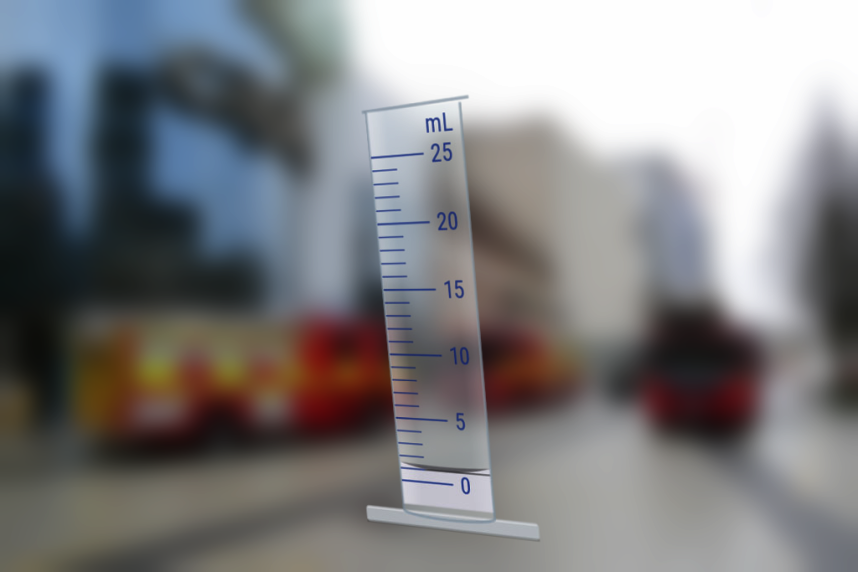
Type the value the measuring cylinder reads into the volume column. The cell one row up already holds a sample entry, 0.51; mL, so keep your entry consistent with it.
1; mL
